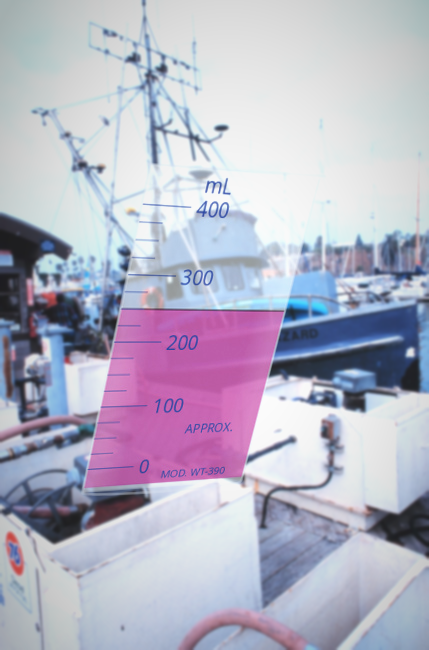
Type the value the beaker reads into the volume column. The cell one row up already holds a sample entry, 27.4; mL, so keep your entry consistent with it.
250; mL
